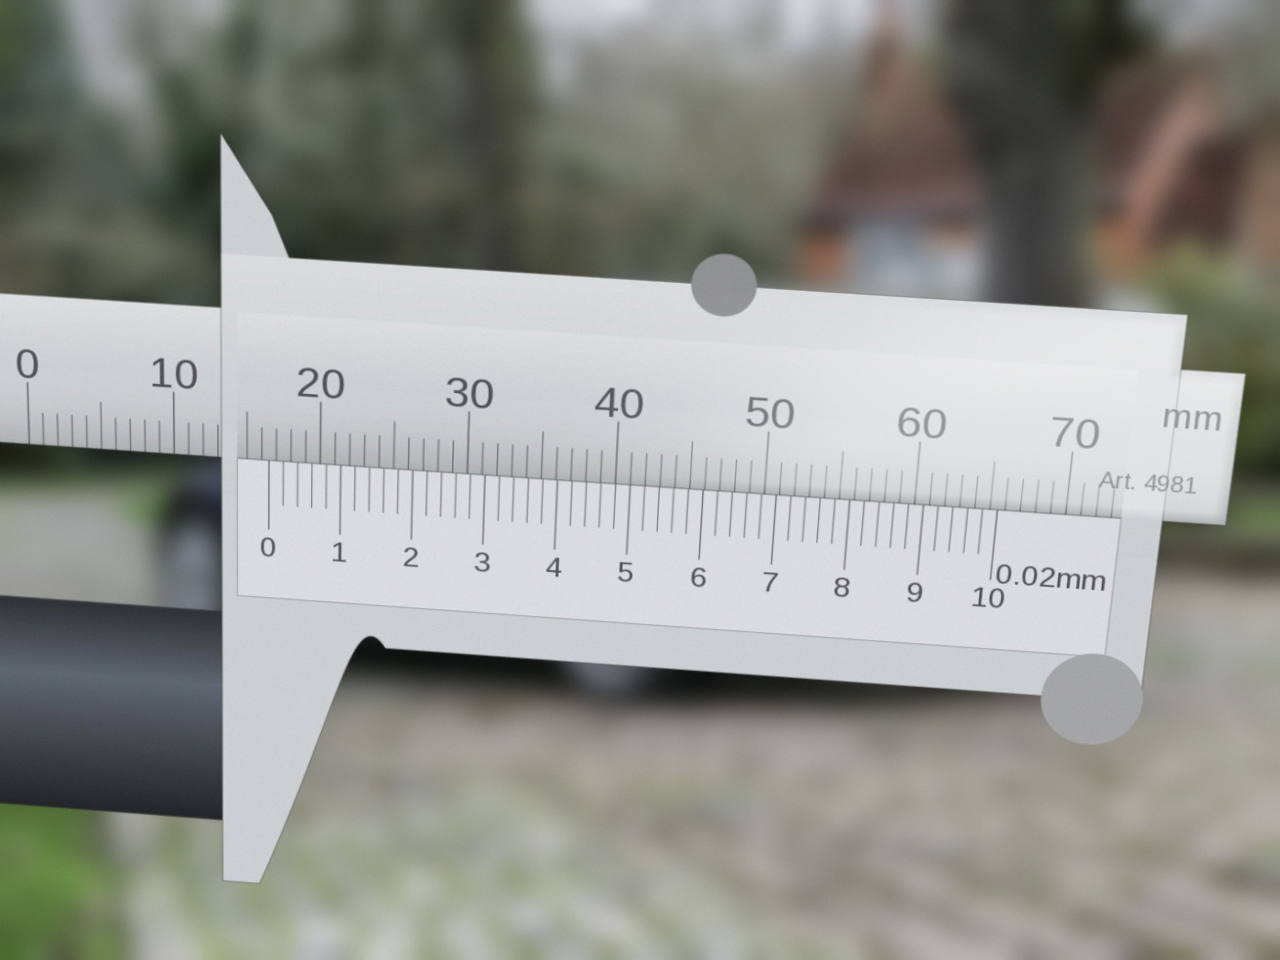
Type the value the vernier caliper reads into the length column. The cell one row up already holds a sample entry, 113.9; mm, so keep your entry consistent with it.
16.5; mm
